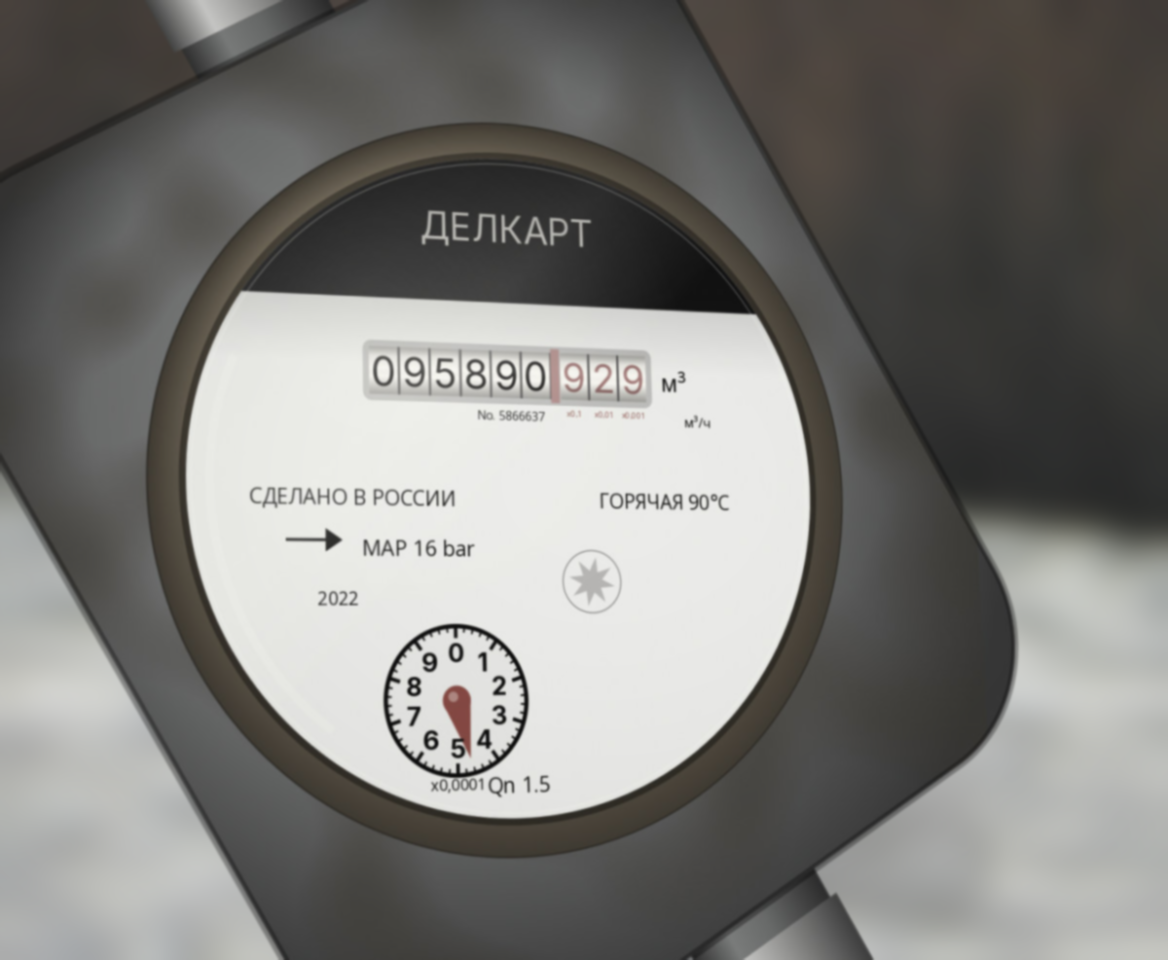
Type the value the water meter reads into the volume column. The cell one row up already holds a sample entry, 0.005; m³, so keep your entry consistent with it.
95890.9294; m³
